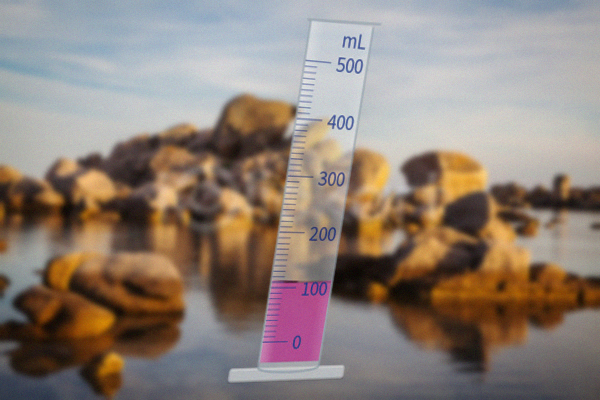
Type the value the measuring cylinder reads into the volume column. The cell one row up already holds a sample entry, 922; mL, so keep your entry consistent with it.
110; mL
